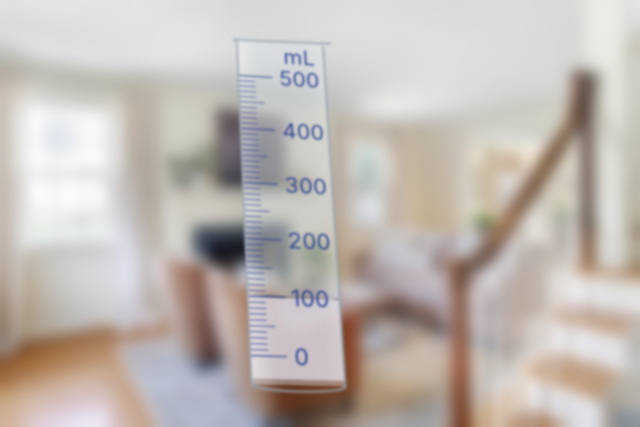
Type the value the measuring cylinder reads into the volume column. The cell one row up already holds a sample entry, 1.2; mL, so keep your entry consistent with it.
100; mL
